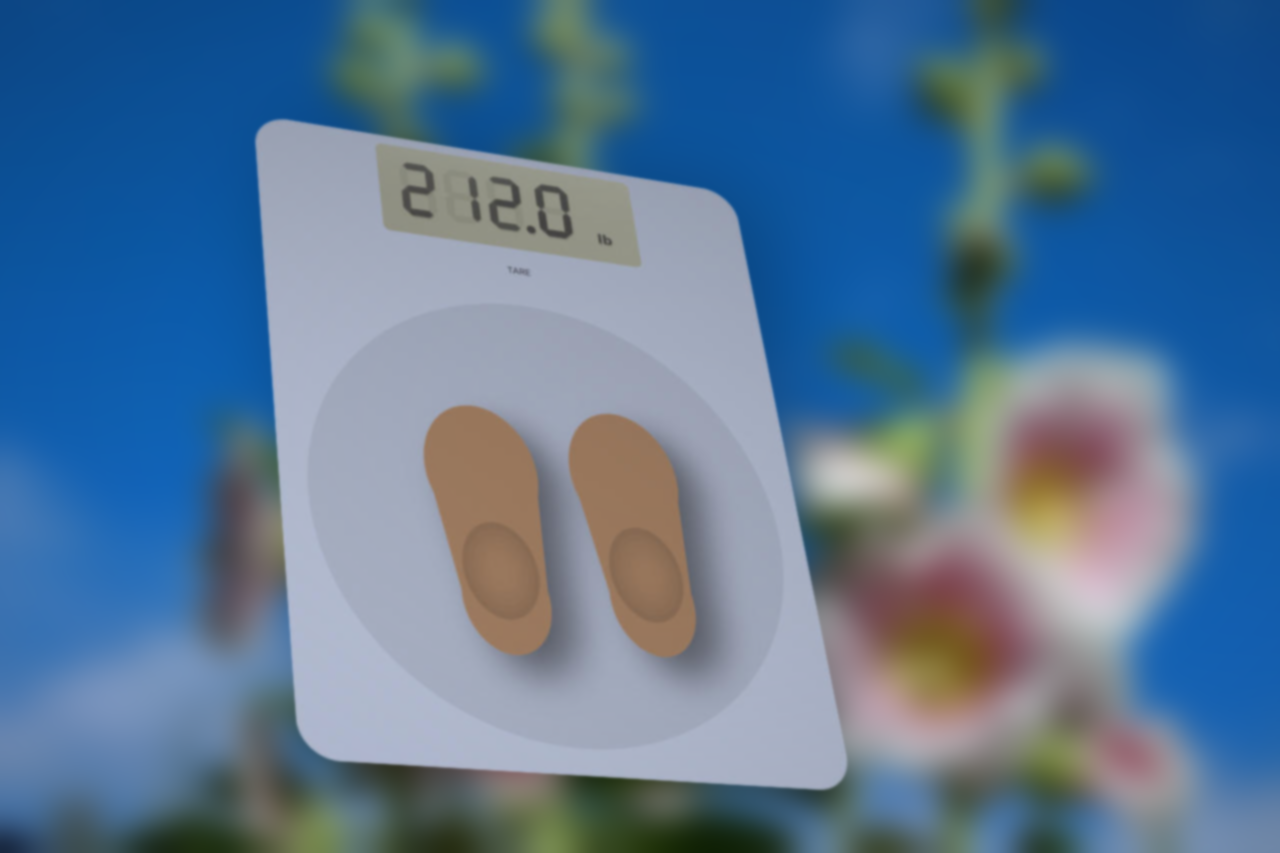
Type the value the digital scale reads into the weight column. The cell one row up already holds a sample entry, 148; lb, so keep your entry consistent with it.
212.0; lb
